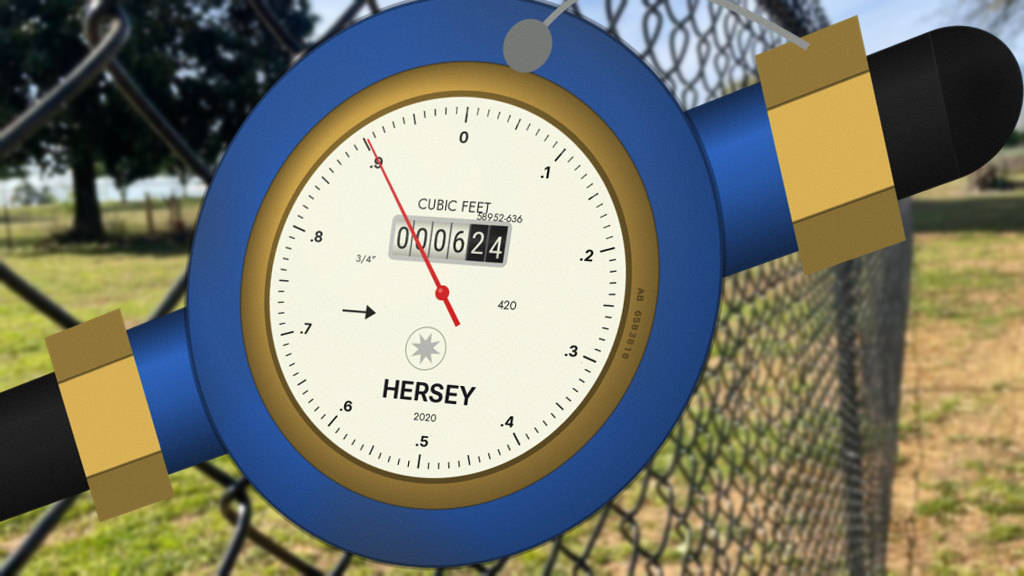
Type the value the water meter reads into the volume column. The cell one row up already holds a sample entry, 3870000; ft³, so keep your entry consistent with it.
623.90; ft³
